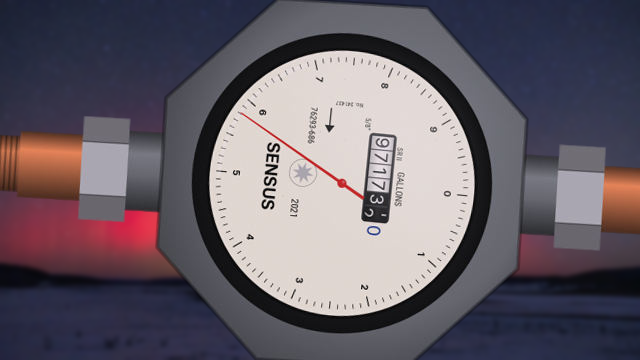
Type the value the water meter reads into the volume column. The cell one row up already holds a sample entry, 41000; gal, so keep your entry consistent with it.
9717315.8; gal
